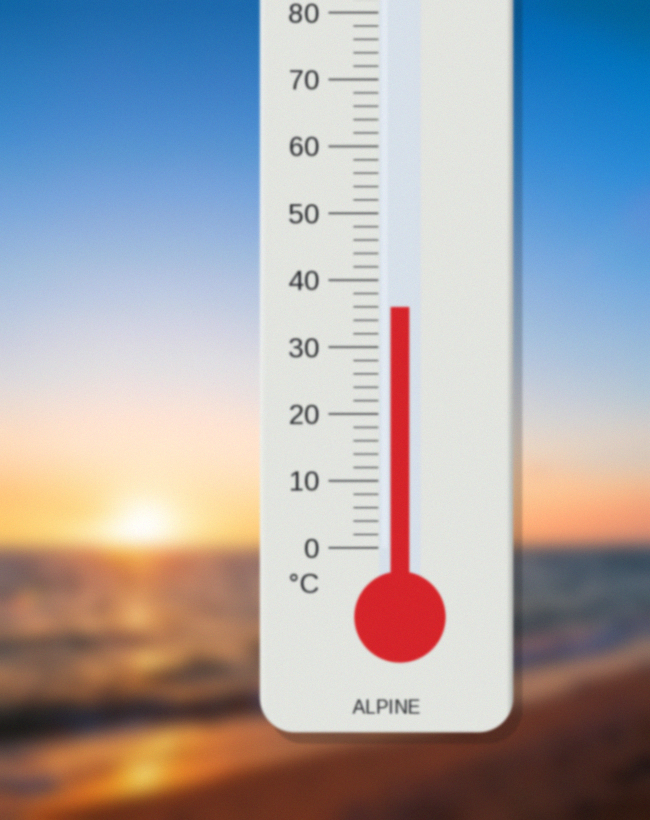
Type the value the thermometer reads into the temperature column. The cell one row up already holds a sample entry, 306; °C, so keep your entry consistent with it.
36; °C
